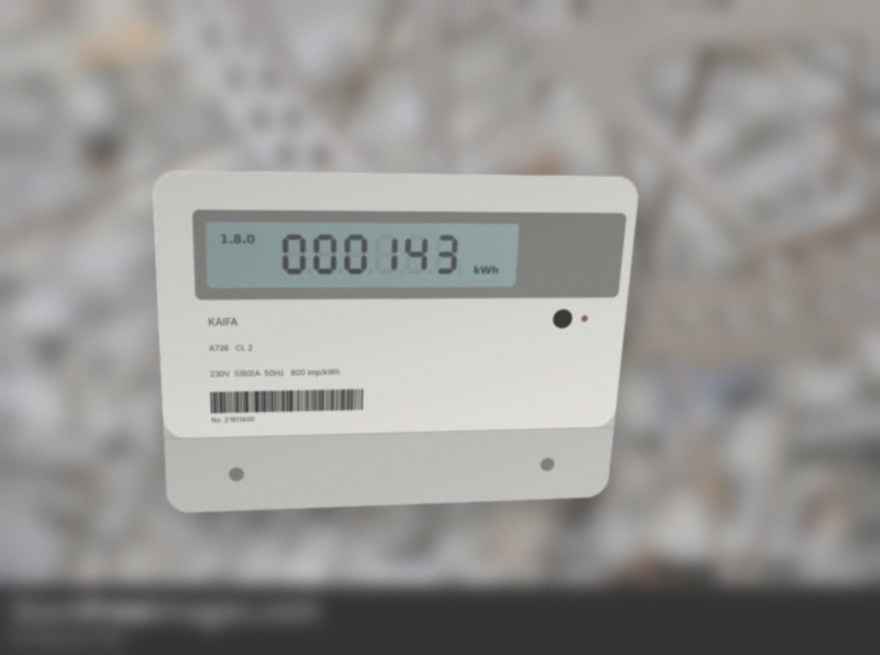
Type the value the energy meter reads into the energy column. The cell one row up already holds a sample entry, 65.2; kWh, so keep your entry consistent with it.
143; kWh
